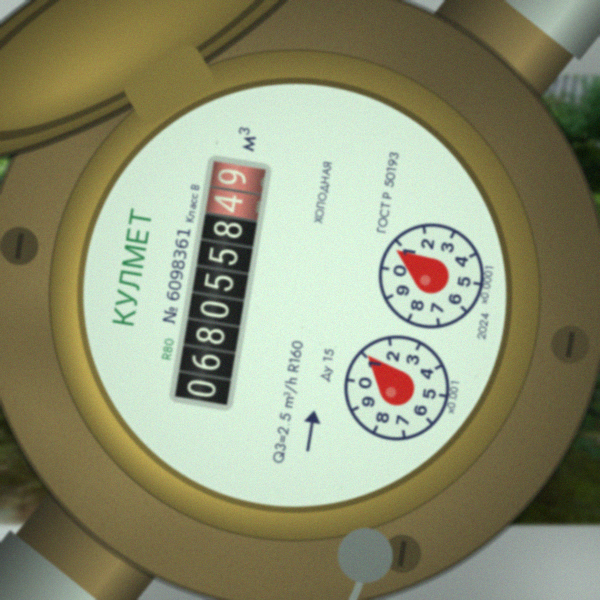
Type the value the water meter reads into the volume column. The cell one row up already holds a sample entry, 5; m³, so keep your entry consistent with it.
680558.4910; m³
